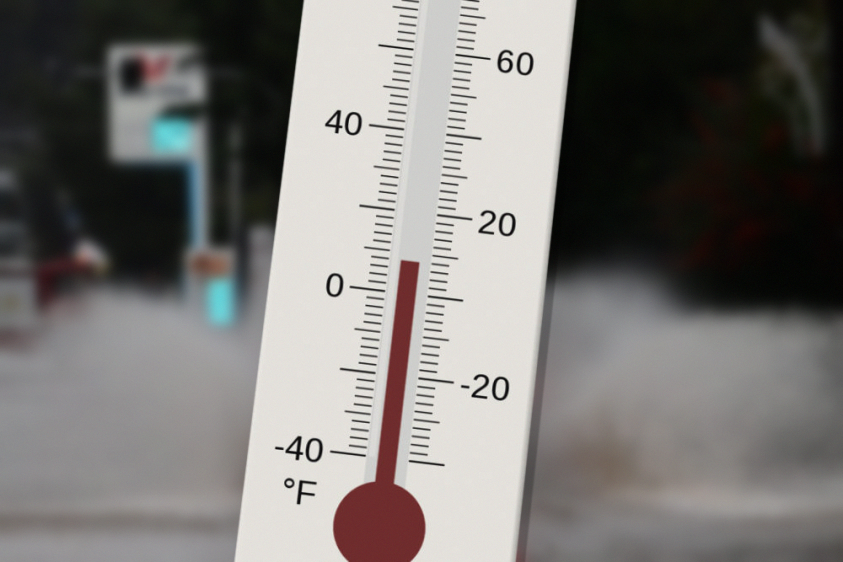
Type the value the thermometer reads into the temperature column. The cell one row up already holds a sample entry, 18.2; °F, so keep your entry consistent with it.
8; °F
